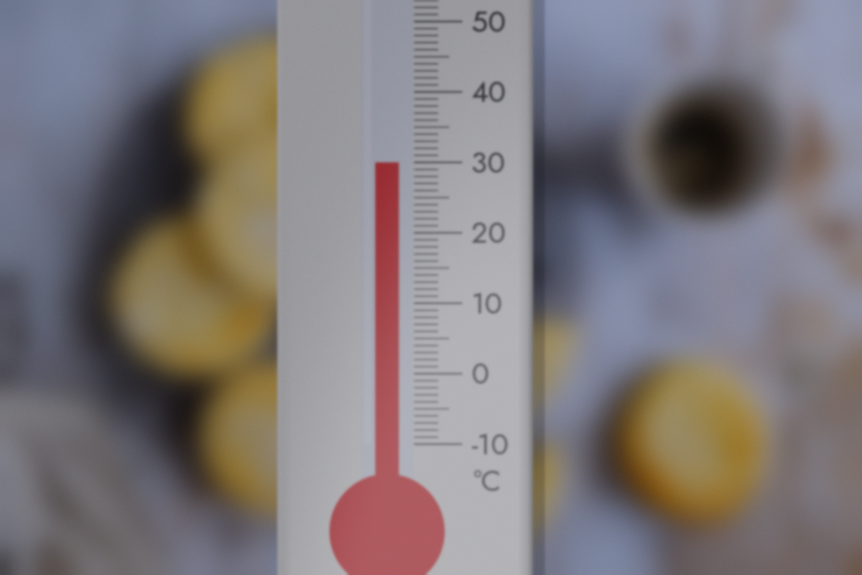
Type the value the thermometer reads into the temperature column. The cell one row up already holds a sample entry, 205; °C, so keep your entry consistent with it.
30; °C
